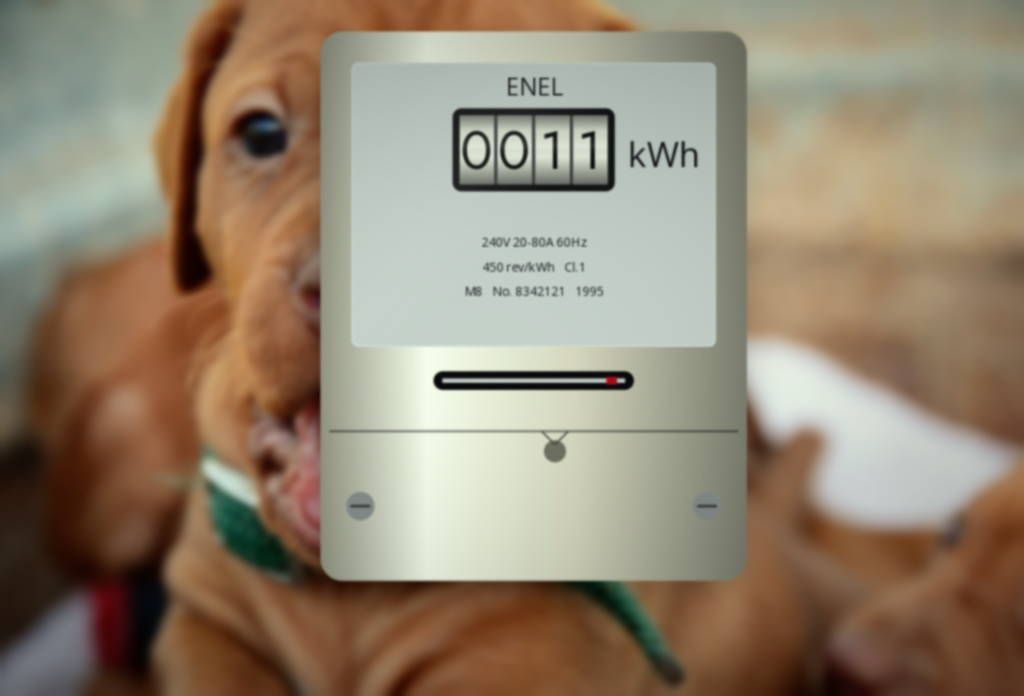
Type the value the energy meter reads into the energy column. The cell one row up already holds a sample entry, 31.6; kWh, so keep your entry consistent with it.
11; kWh
